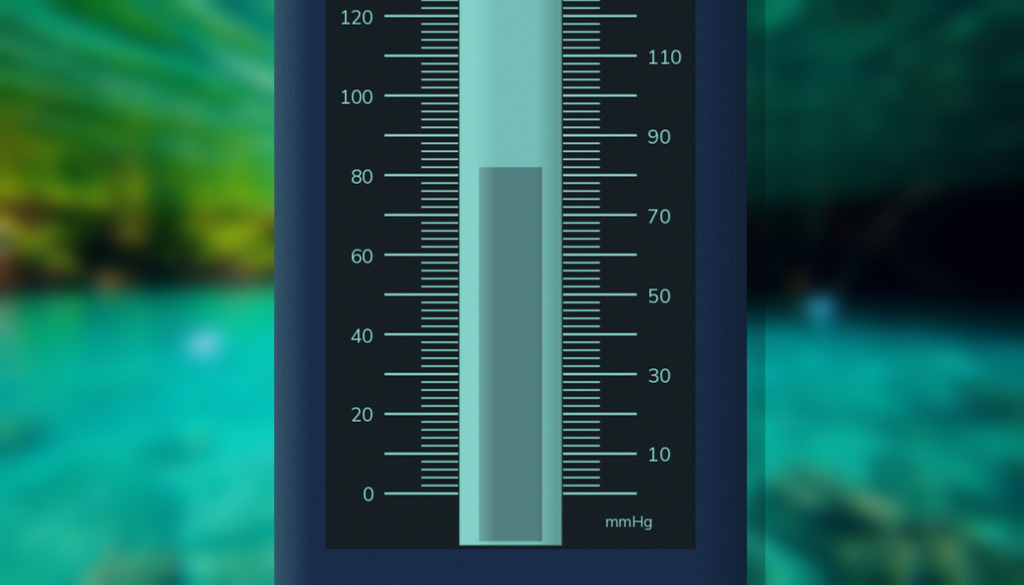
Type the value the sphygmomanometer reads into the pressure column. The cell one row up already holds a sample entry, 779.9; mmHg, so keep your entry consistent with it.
82; mmHg
